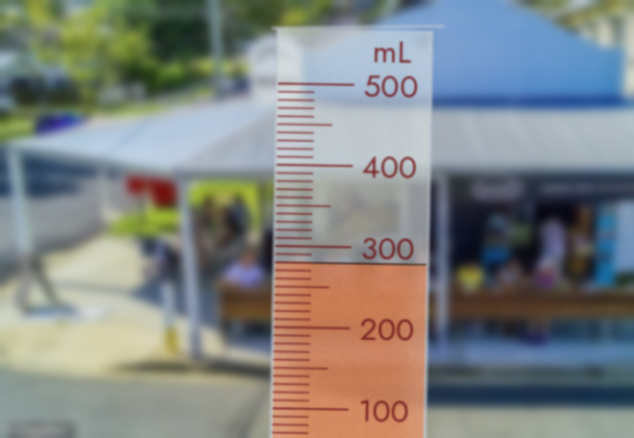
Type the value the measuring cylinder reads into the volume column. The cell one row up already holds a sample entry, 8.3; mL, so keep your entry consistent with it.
280; mL
